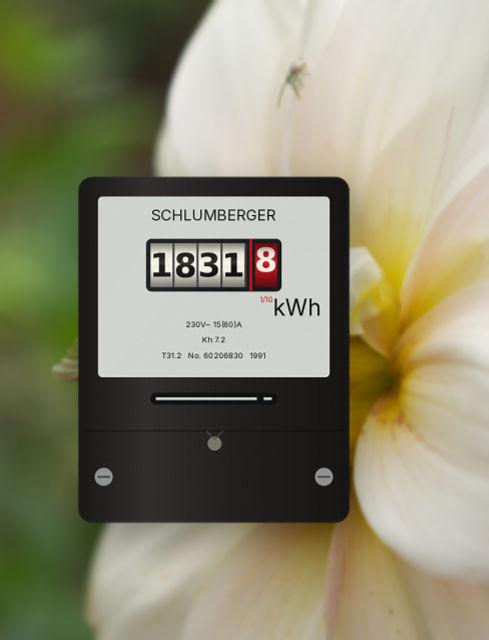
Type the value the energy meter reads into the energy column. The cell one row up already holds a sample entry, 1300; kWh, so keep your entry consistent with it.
1831.8; kWh
